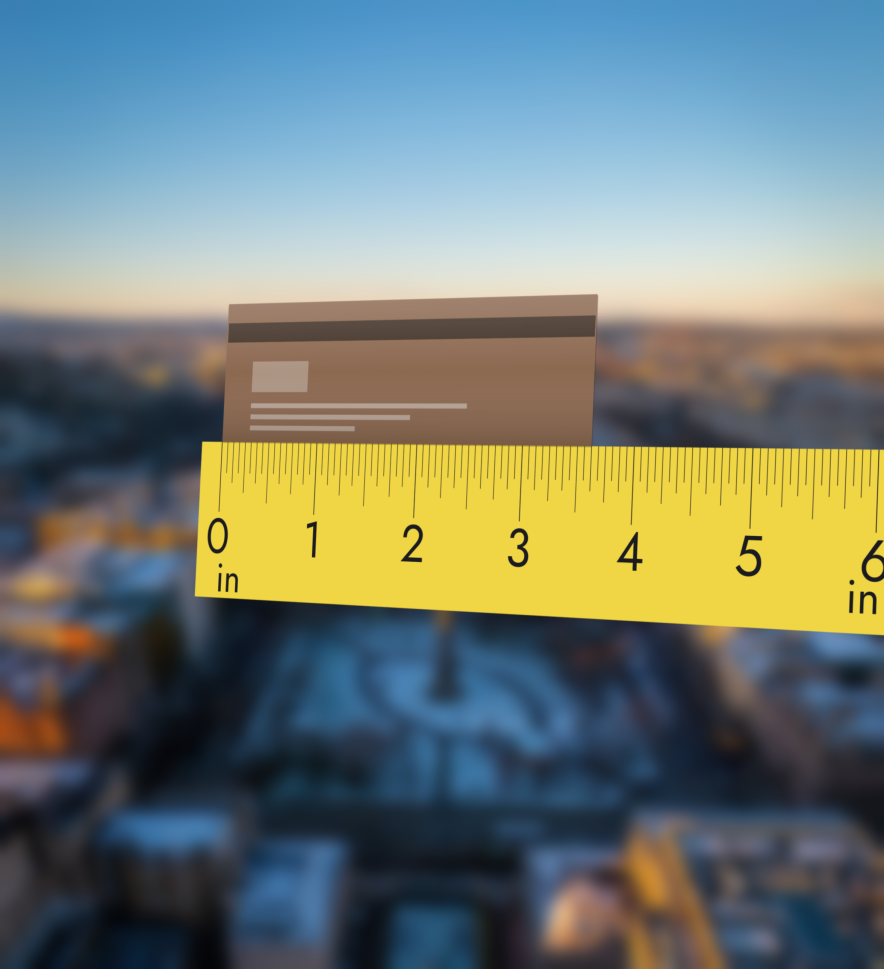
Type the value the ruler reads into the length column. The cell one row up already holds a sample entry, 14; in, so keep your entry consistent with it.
3.625; in
